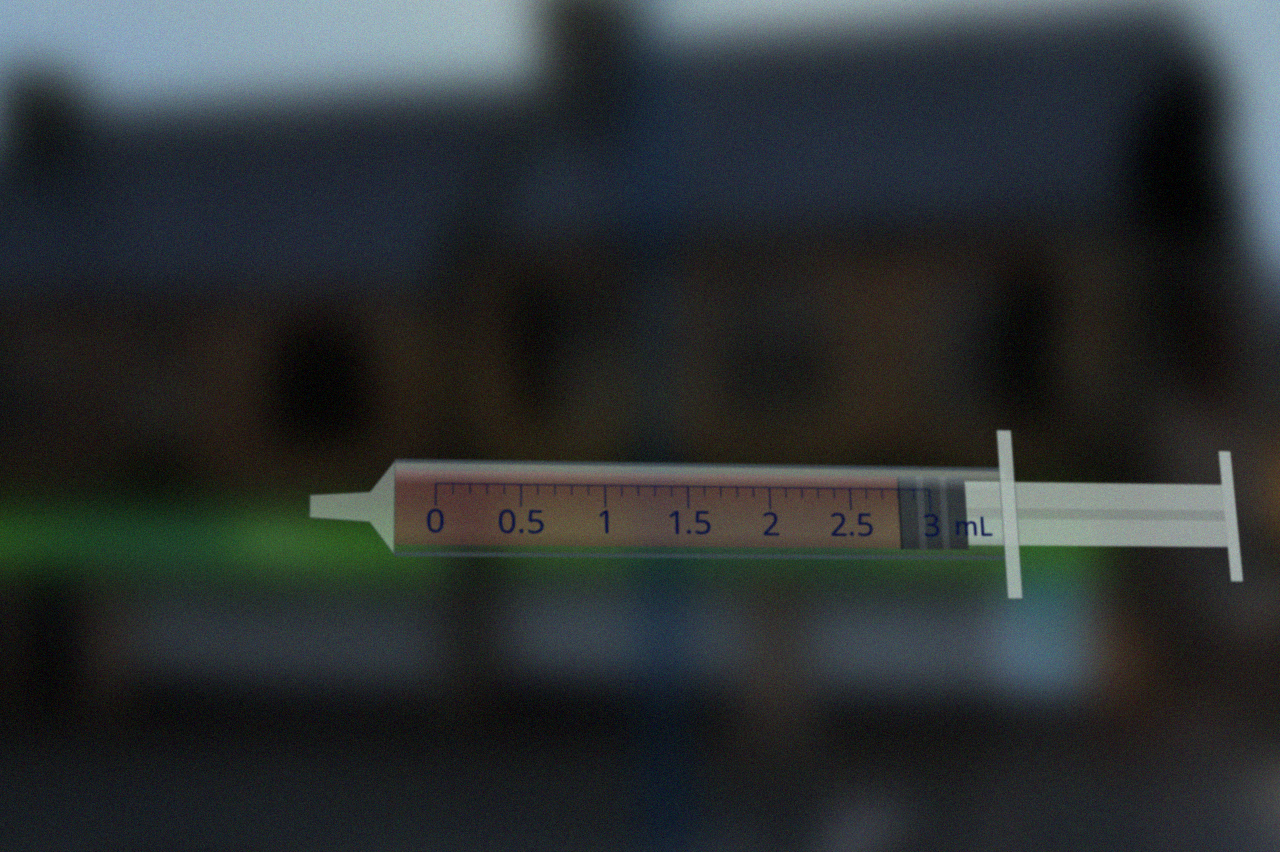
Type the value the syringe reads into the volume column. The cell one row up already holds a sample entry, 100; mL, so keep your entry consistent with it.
2.8; mL
